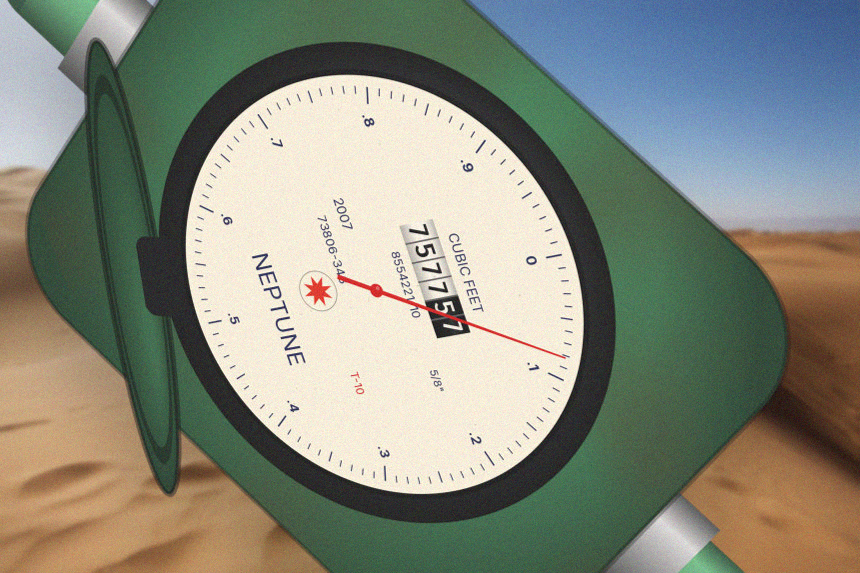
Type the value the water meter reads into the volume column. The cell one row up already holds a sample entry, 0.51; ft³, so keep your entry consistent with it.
757757.08; ft³
